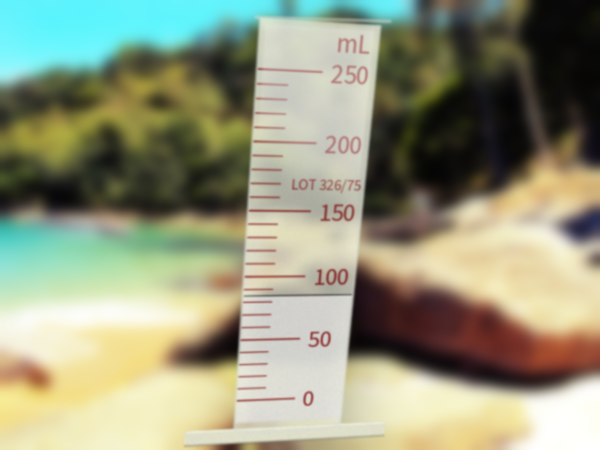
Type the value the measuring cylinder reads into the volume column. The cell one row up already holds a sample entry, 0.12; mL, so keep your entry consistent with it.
85; mL
